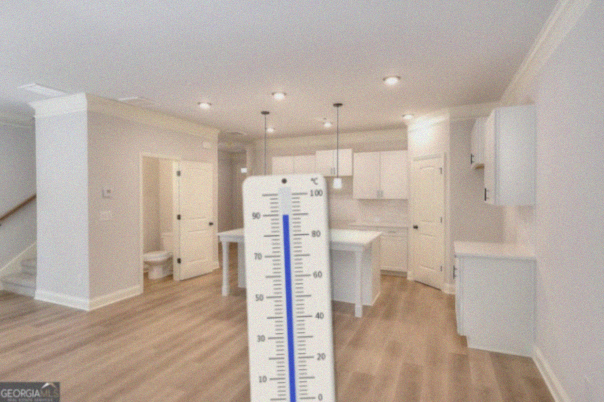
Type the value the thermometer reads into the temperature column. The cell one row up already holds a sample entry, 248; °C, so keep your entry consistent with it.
90; °C
